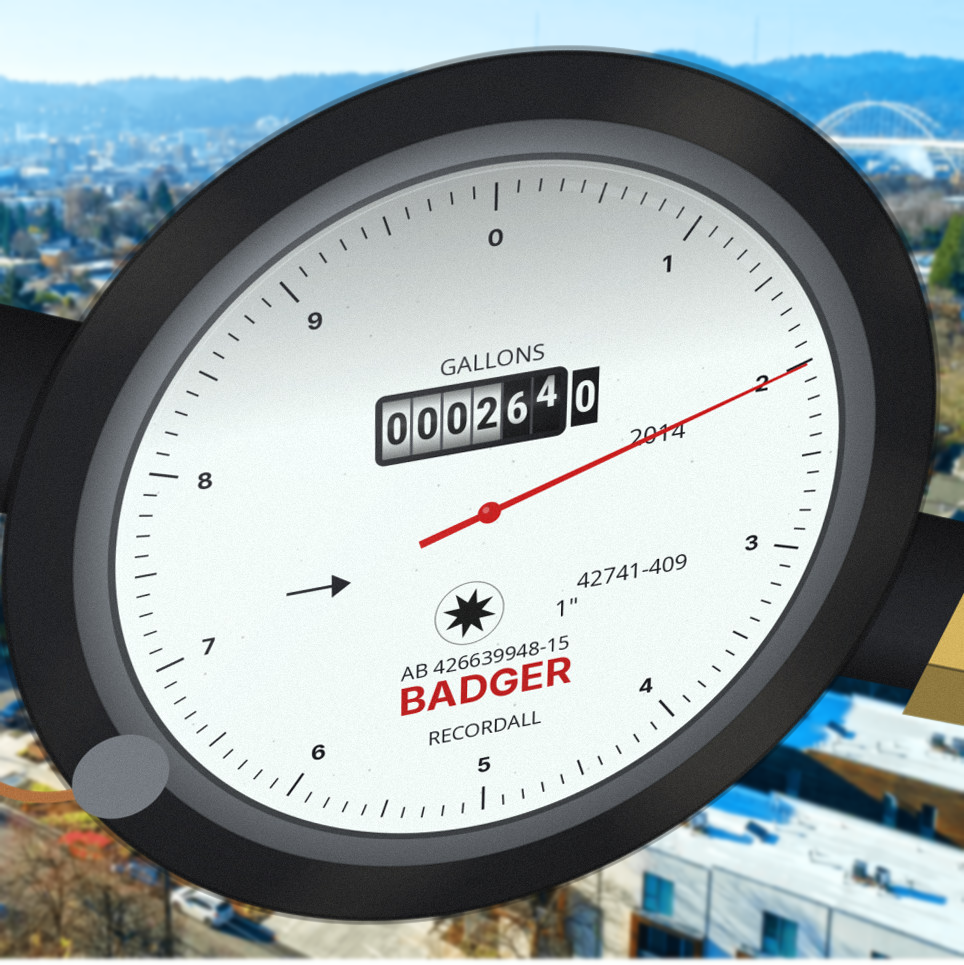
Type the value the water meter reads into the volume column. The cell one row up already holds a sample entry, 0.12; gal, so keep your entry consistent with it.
2642.0; gal
